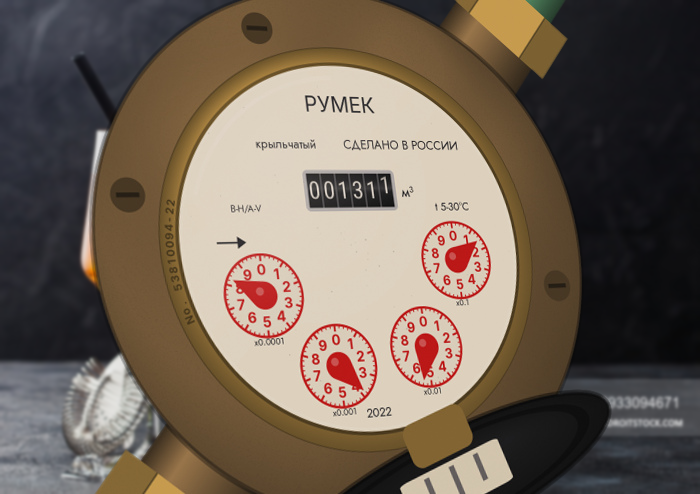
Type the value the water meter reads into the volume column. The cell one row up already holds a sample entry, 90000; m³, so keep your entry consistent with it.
1311.1538; m³
